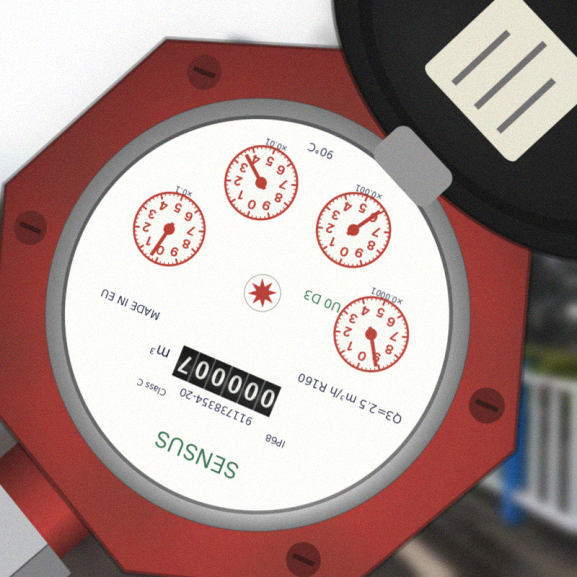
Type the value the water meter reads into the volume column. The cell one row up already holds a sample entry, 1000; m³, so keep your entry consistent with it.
7.0359; m³
